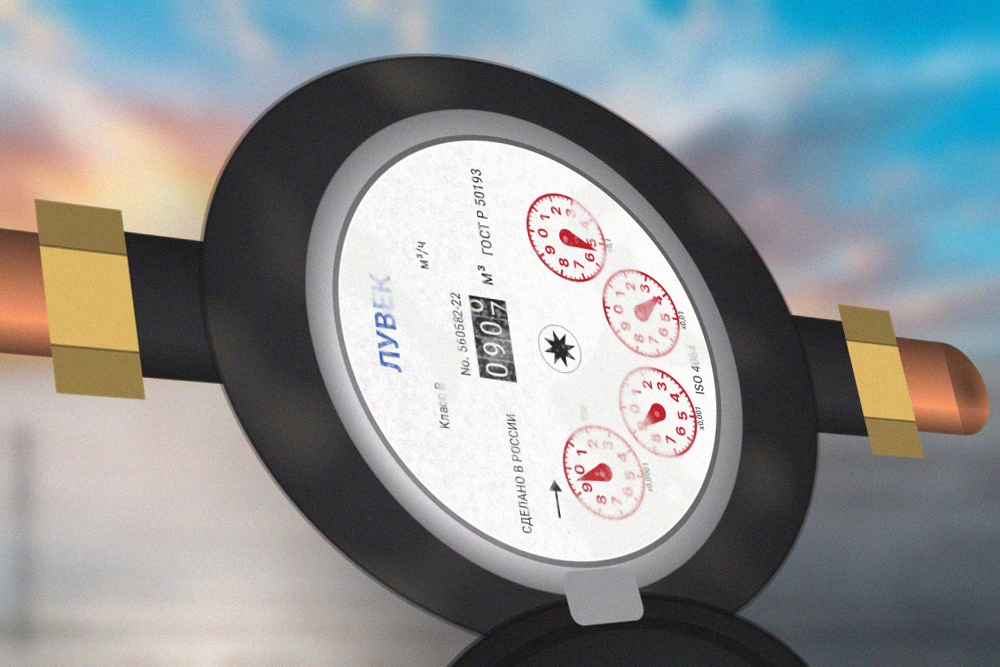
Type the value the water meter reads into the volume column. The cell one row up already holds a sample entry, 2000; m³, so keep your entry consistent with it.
906.5389; m³
